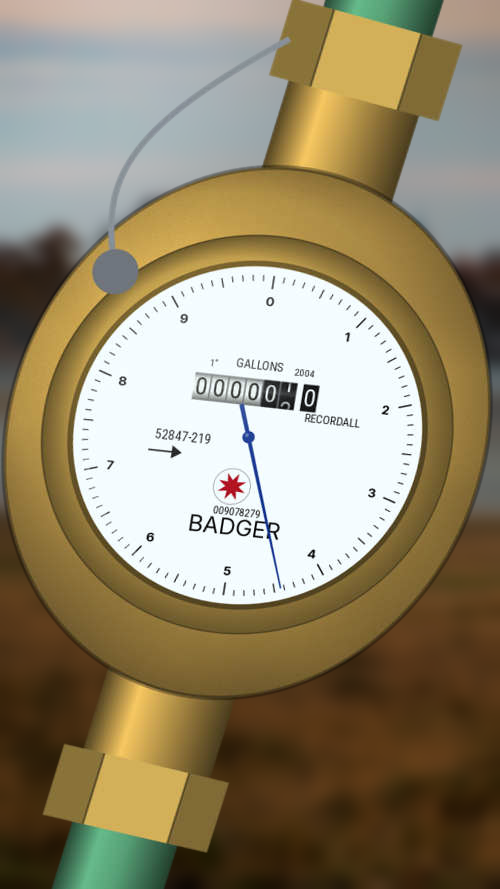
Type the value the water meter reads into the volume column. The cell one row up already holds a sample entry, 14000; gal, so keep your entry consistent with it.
14.4; gal
